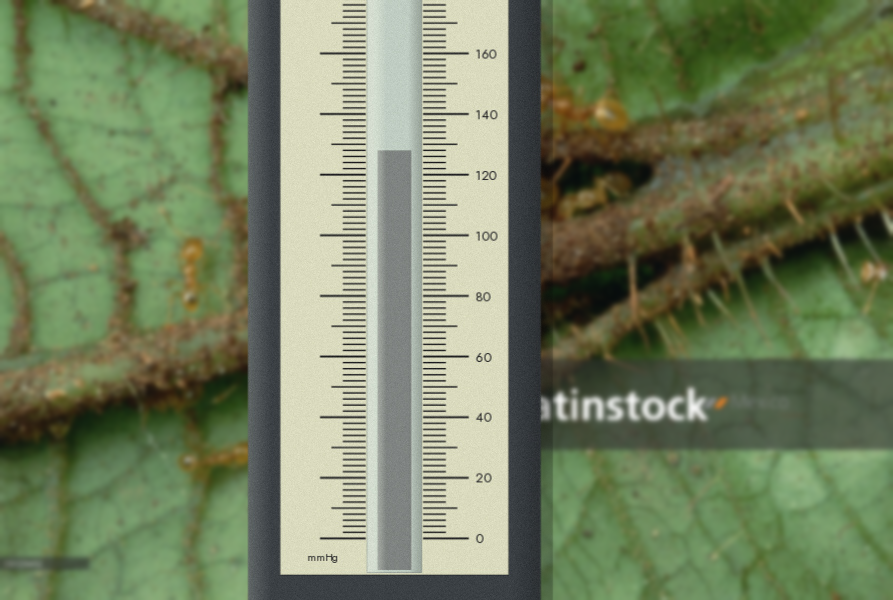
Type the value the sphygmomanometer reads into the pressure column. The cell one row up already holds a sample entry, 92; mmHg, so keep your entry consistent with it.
128; mmHg
